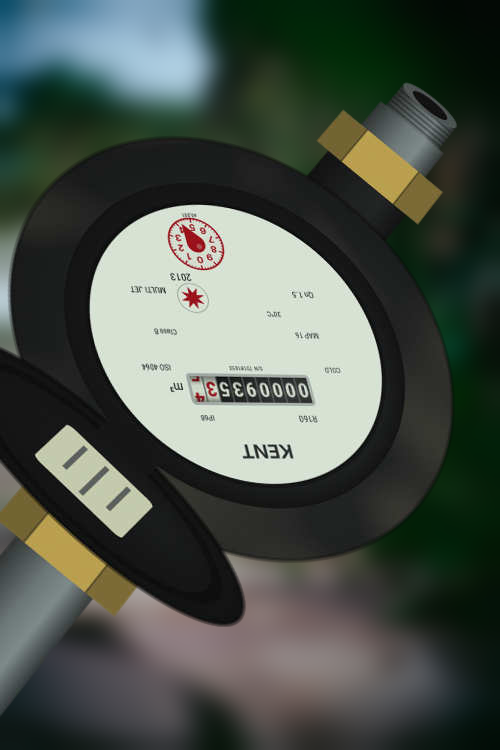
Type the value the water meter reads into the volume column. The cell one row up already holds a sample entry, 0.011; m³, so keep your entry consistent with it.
935.344; m³
